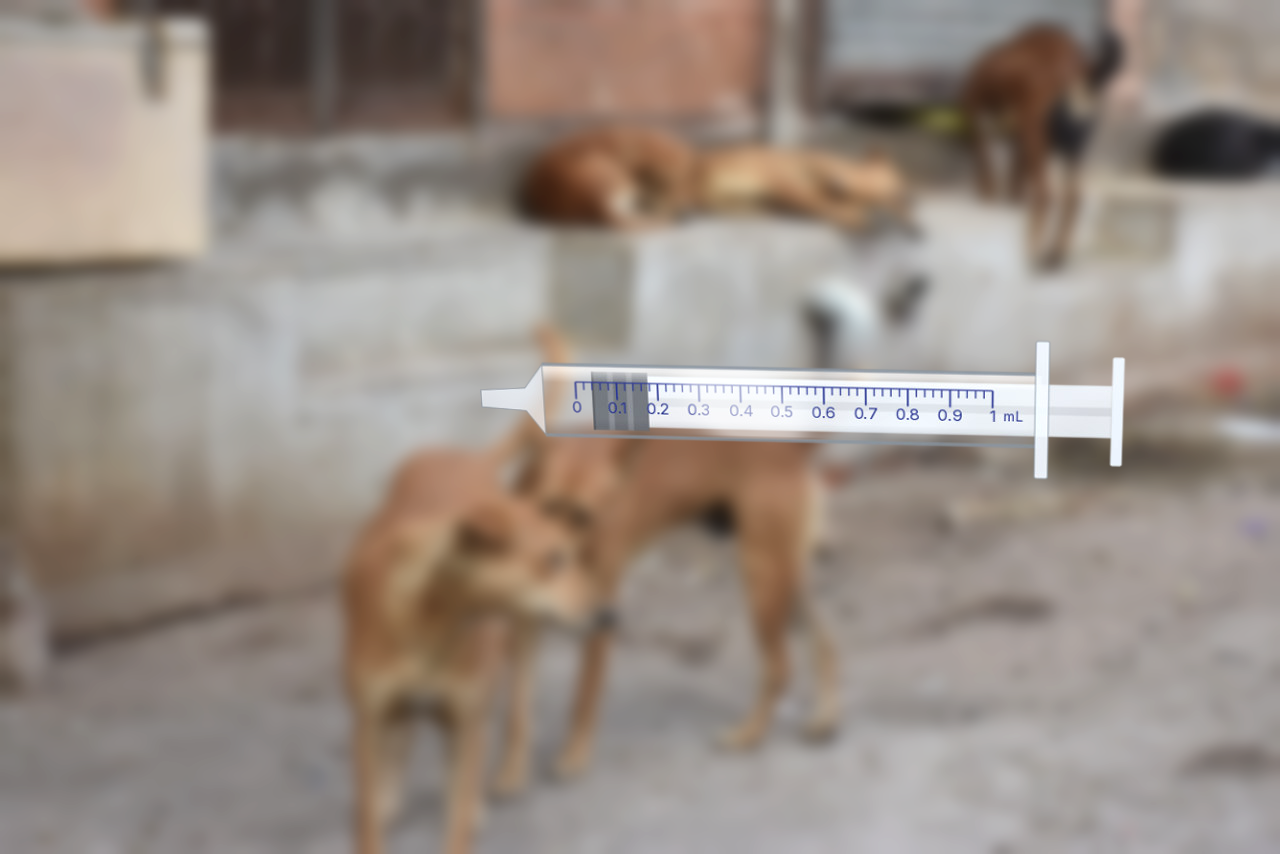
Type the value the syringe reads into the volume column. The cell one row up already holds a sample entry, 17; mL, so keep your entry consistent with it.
0.04; mL
